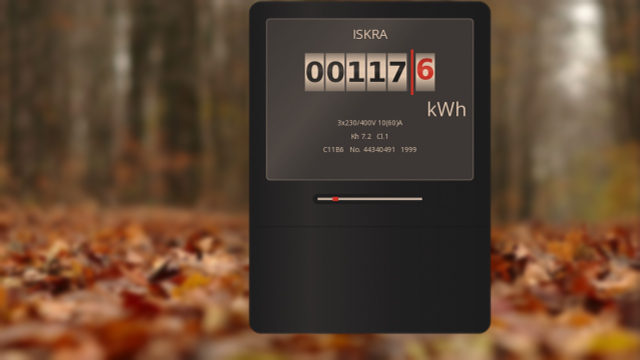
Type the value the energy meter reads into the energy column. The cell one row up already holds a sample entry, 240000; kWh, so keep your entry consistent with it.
117.6; kWh
